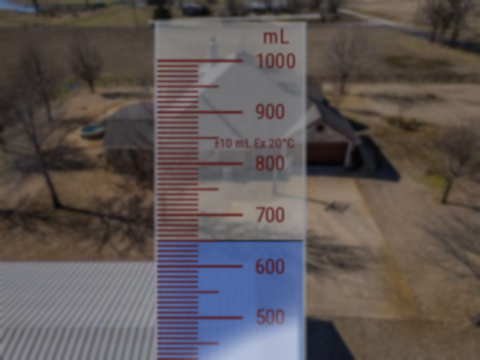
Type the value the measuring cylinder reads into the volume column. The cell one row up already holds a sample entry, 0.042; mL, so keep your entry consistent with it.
650; mL
